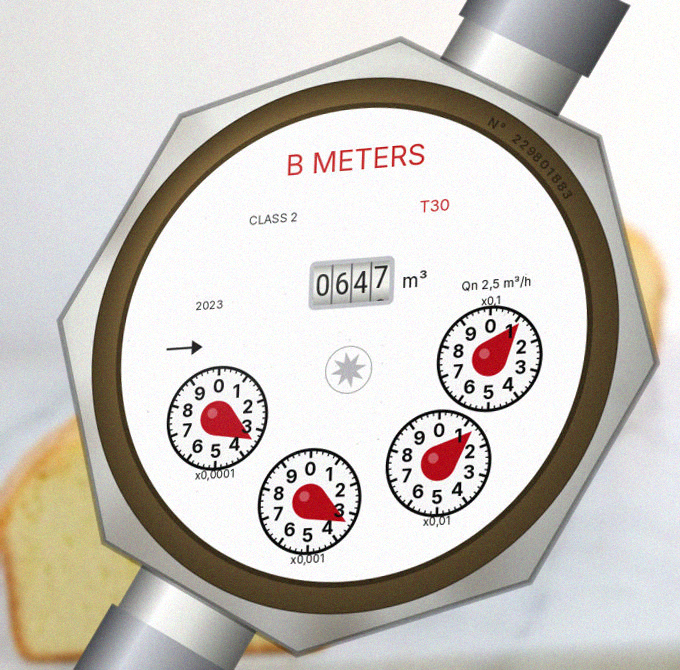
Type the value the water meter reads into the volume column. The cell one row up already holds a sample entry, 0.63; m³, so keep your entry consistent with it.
647.1133; m³
